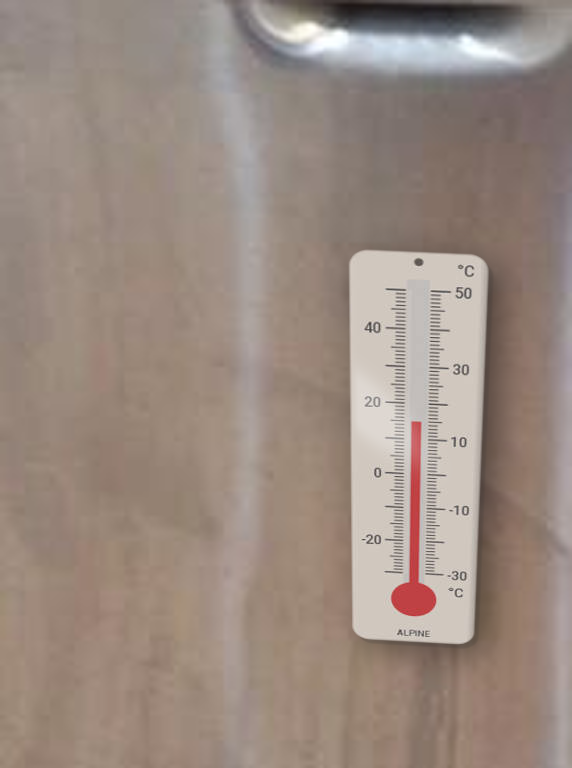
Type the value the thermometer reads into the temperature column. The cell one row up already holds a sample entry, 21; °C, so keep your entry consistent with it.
15; °C
